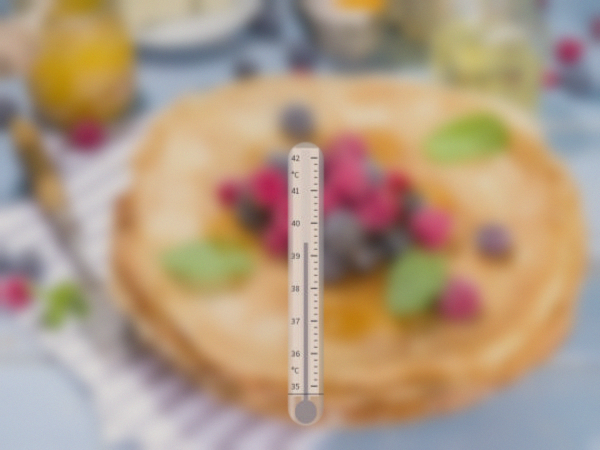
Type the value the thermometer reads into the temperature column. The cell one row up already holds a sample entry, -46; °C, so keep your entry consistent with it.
39.4; °C
